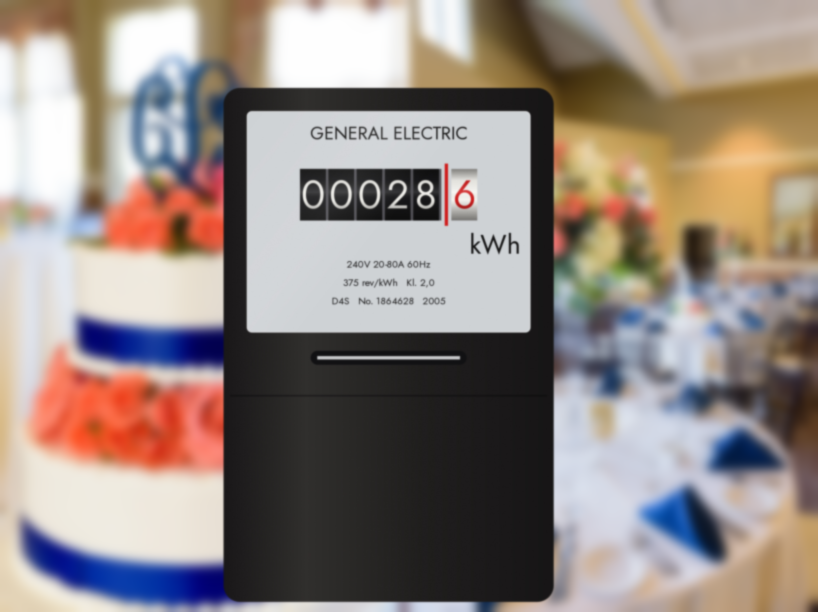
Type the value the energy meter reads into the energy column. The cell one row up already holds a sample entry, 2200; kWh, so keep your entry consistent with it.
28.6; kWh
